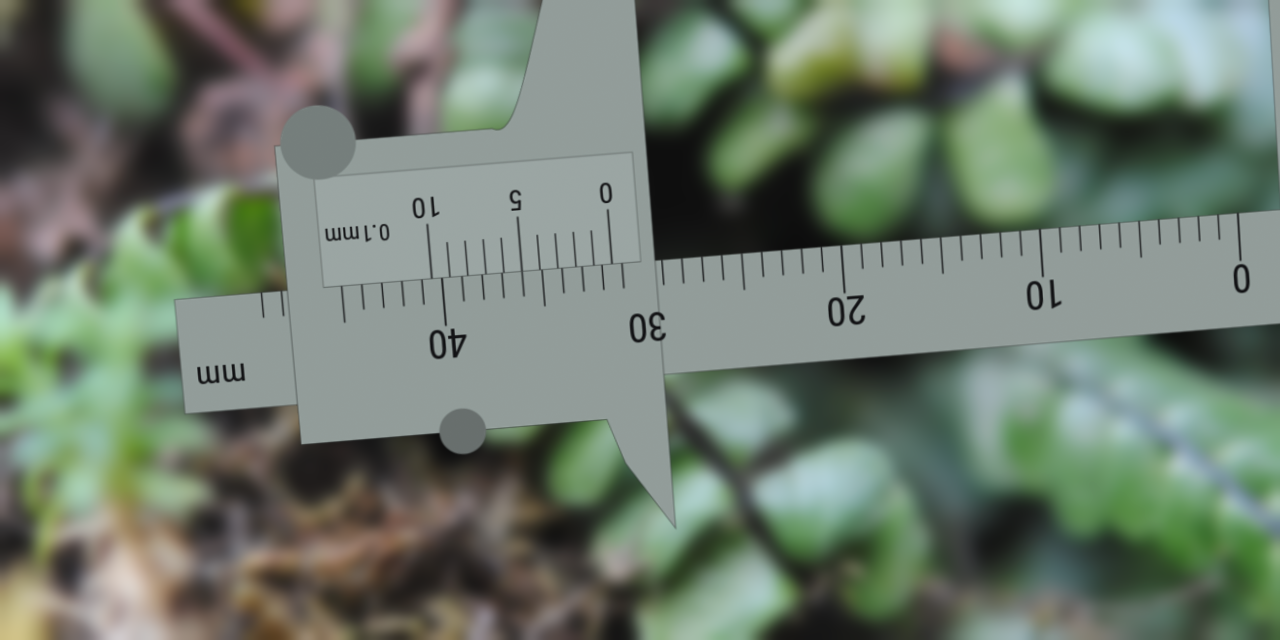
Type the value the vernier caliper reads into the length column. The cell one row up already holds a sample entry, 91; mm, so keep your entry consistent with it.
31.5; mm
